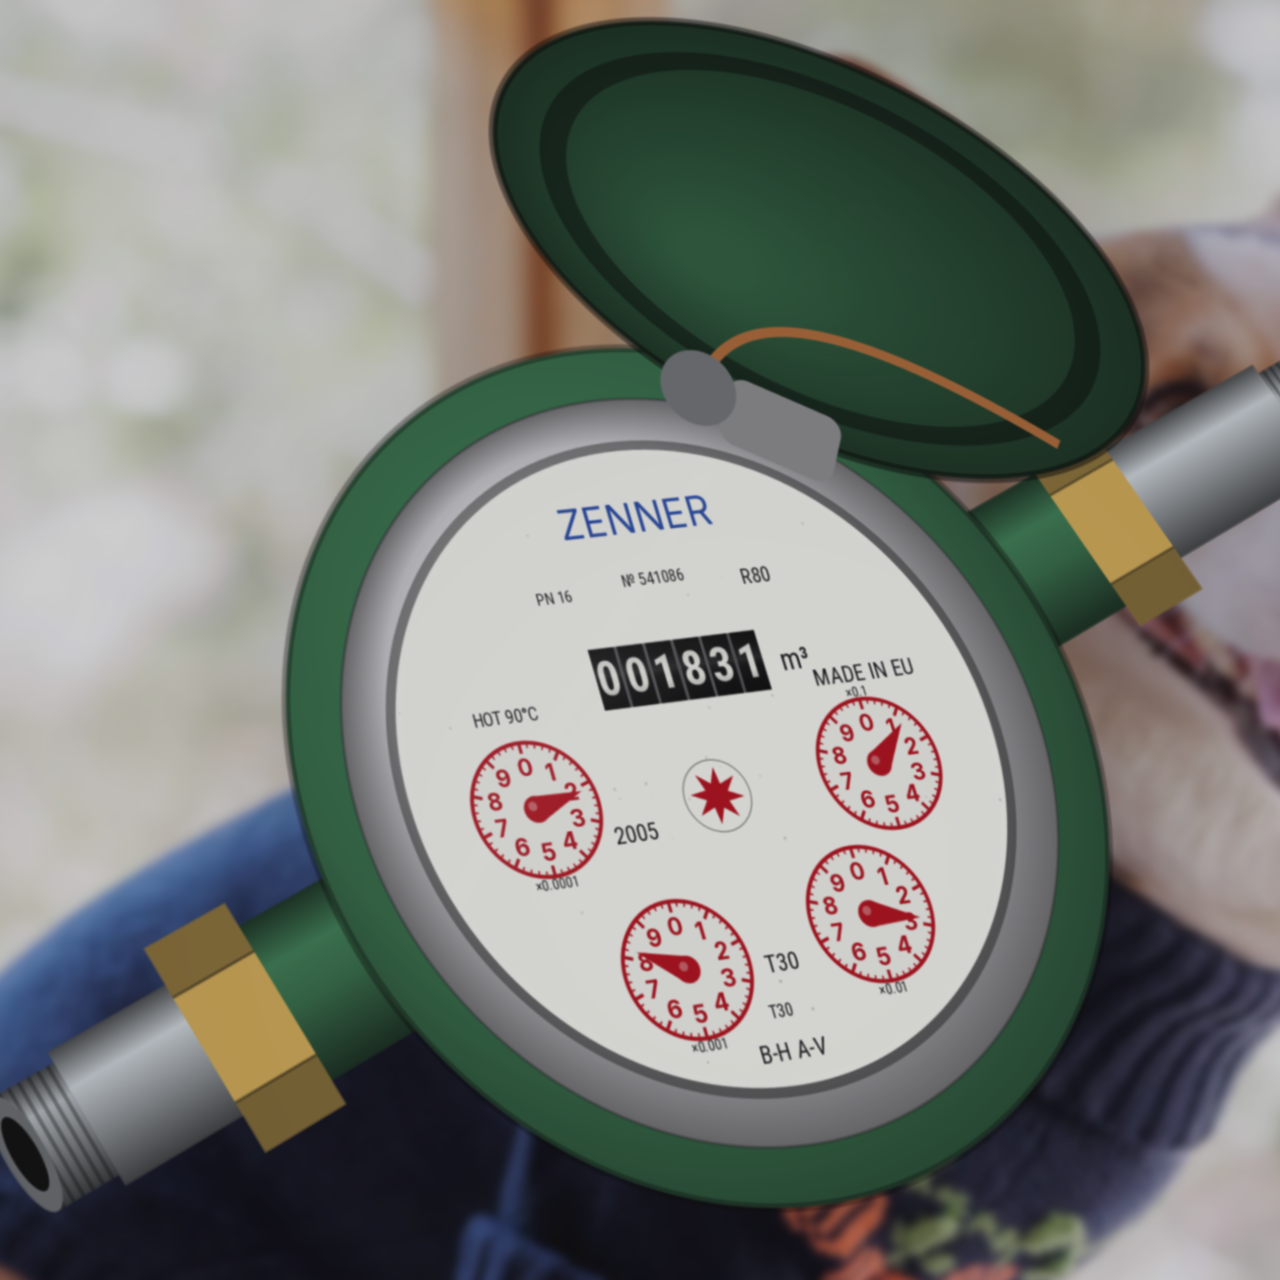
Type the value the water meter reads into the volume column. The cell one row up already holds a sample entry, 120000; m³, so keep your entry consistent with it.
1831.1282; m³
